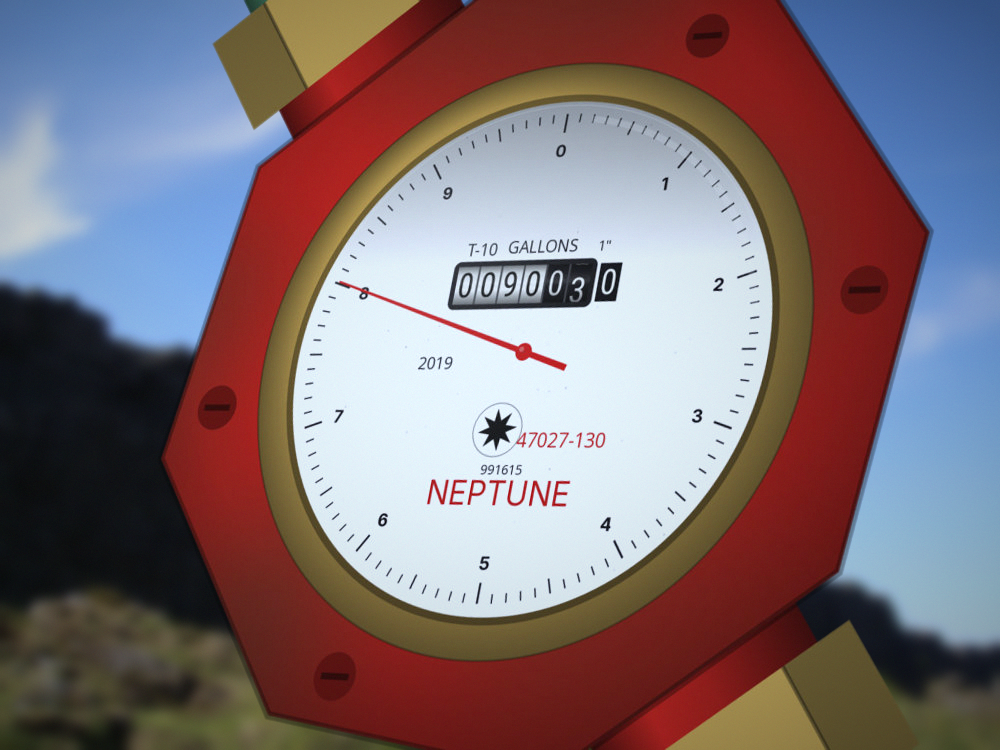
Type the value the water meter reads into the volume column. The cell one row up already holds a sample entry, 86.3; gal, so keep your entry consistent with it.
90028.0; gal
